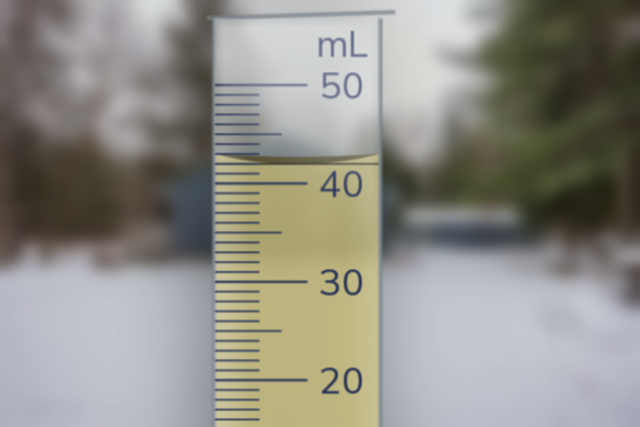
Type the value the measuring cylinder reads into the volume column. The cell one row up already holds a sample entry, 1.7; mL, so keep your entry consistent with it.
42; mL
